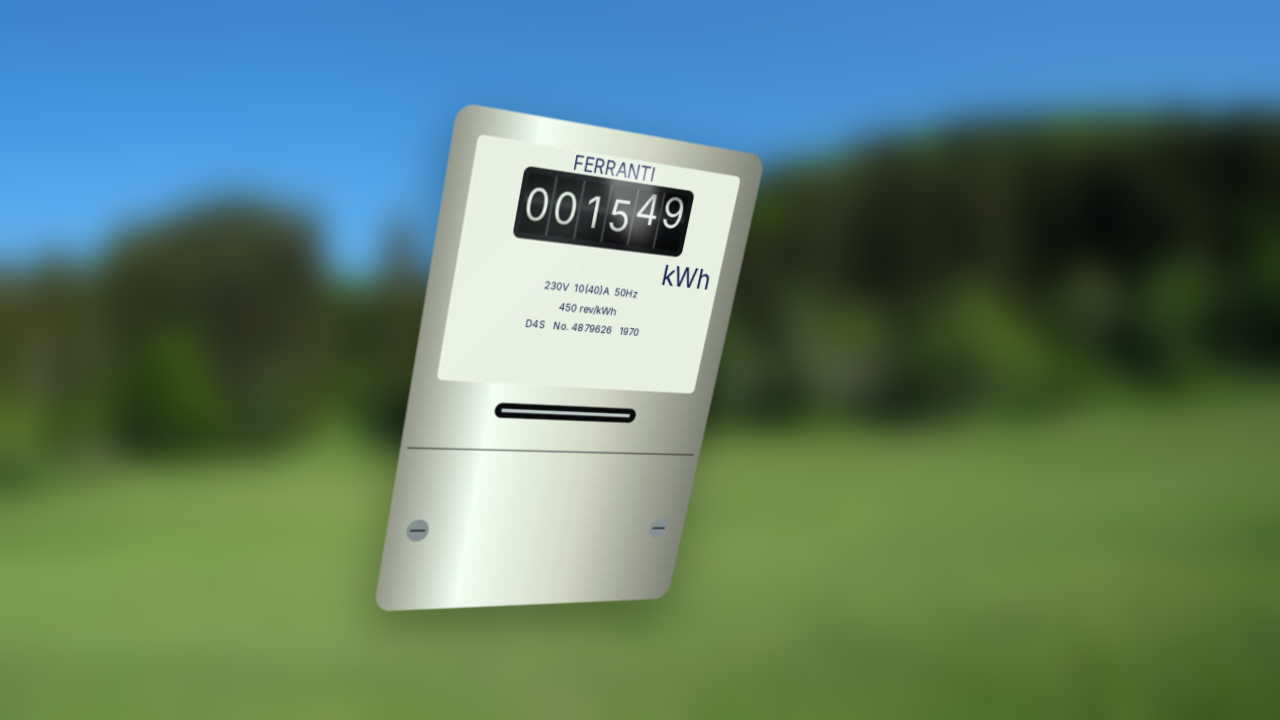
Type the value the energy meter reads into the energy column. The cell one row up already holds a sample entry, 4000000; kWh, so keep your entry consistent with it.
1549; kWh
